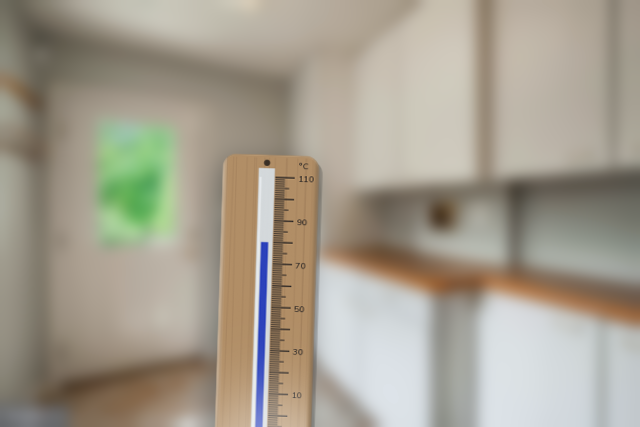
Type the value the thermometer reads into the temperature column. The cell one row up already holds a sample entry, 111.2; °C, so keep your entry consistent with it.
80; °C
